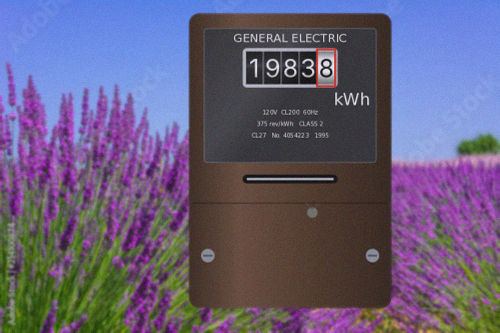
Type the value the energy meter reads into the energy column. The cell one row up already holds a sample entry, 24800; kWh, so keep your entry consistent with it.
1983.8; kWh
